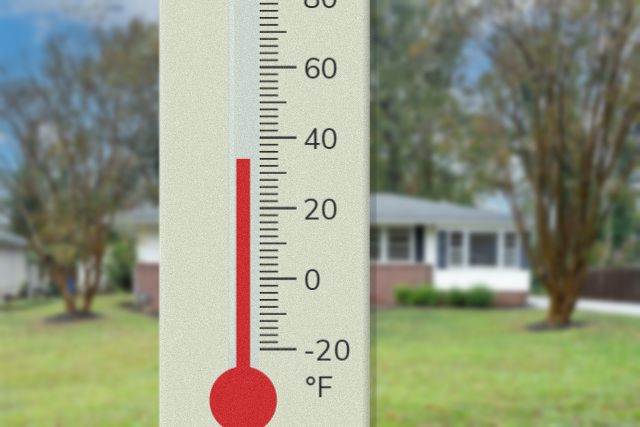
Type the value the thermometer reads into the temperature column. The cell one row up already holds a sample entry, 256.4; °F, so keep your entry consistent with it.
34; °F
